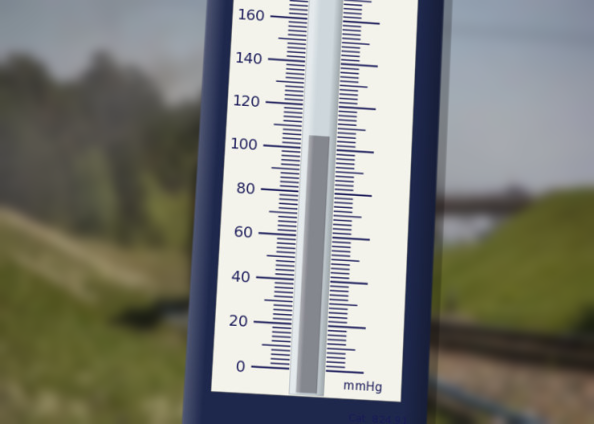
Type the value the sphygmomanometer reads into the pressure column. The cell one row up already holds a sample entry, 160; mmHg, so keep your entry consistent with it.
106; mmHg
